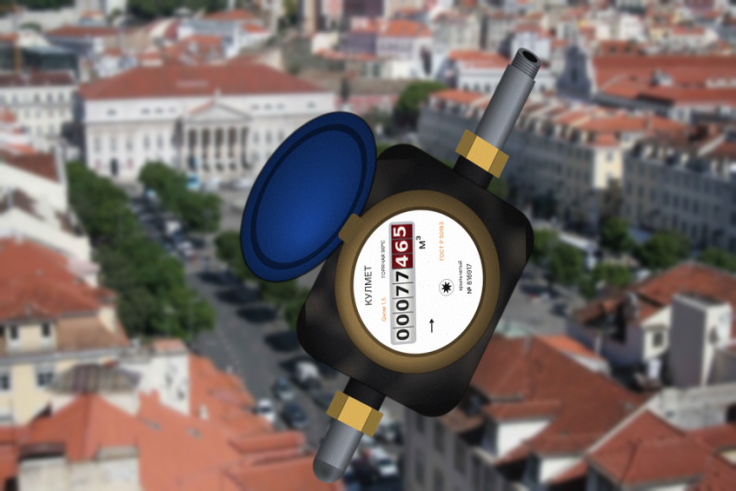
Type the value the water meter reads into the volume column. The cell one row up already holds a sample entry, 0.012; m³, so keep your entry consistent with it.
77.465; m³
